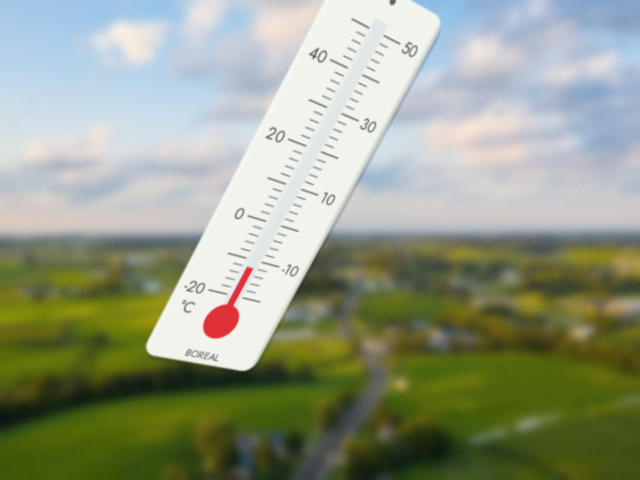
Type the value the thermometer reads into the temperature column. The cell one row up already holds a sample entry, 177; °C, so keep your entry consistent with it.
-12; °C
